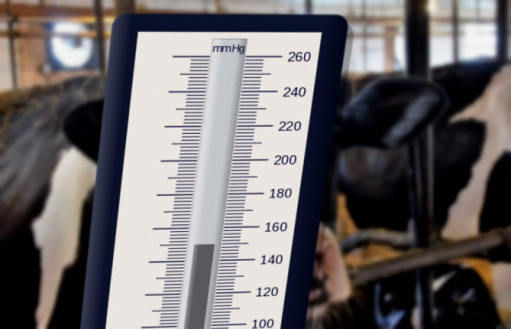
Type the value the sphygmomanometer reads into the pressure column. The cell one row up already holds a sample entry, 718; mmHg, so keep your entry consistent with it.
150; mmHg
